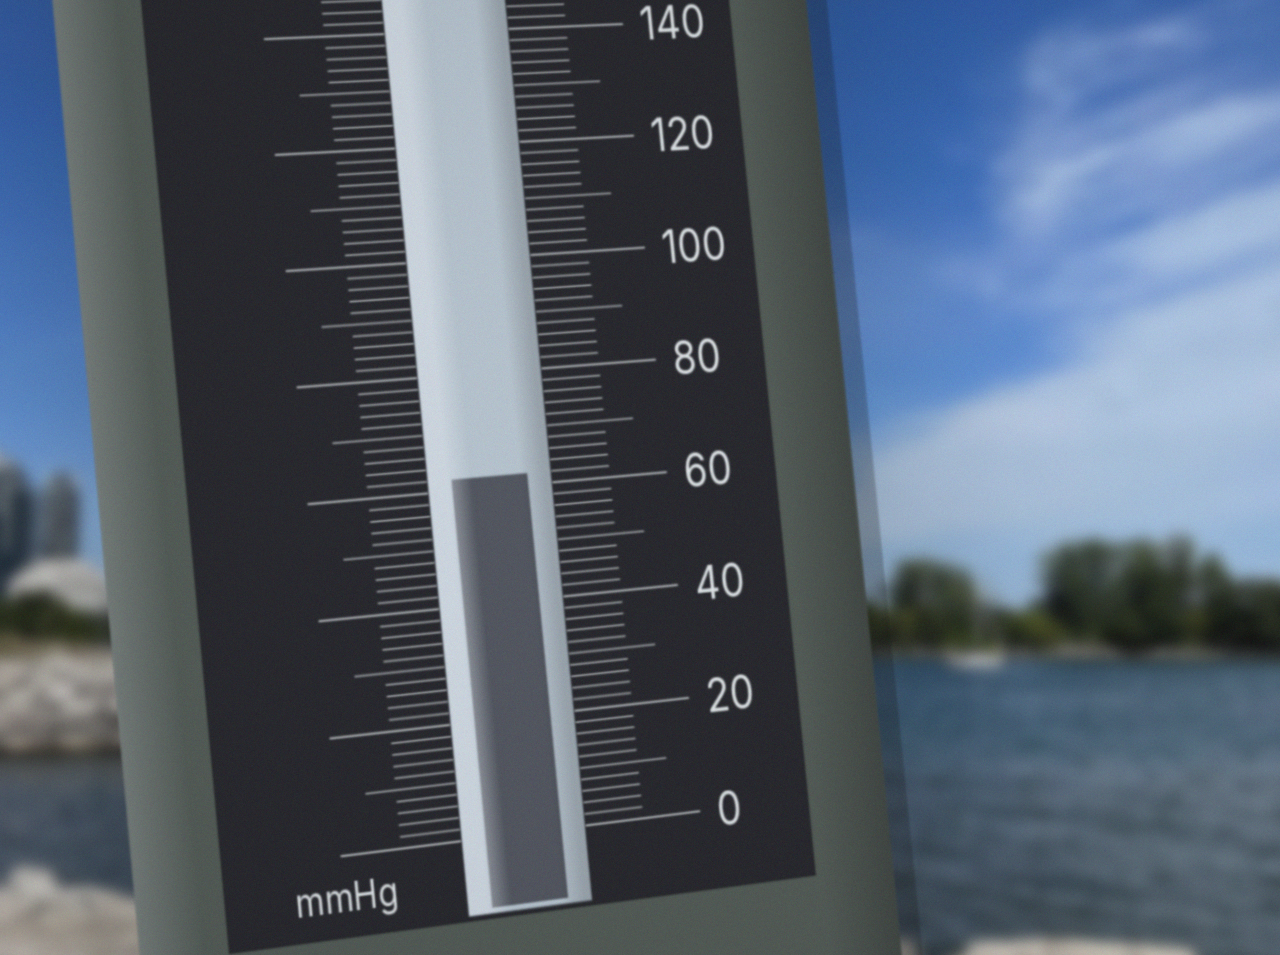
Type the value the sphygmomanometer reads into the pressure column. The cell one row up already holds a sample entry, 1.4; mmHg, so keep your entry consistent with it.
62; mmHg
